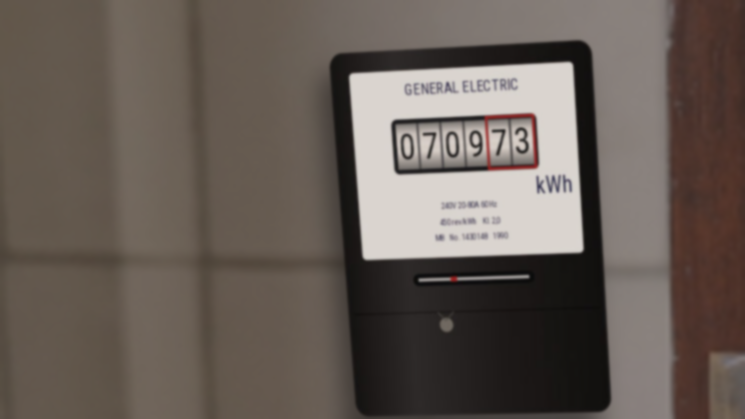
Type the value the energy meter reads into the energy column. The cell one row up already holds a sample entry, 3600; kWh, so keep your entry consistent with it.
709.73; kWh
